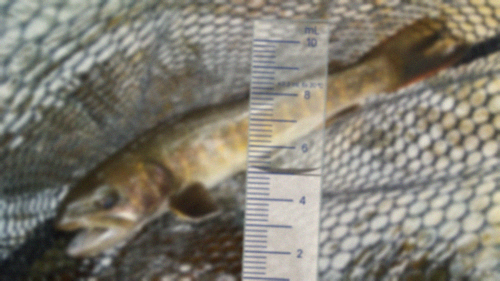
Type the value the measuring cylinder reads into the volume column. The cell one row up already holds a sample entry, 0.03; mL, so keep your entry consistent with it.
5; mL
